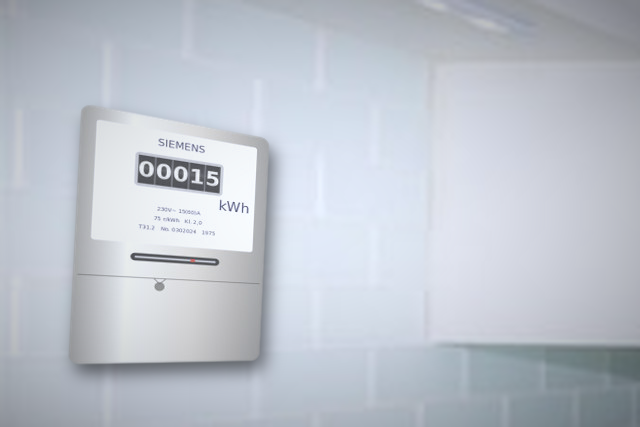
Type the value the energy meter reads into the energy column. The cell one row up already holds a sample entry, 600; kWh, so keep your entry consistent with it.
15; kWh
